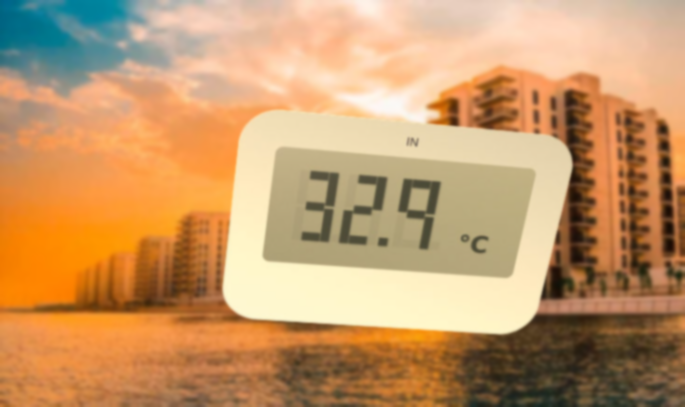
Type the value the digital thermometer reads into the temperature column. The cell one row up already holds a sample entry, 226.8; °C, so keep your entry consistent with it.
32.9; °C
